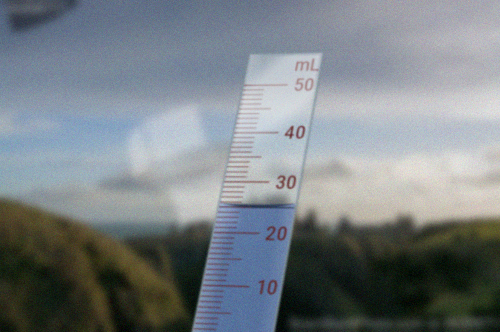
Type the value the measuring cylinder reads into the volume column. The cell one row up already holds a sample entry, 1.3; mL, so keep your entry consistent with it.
25; mL
